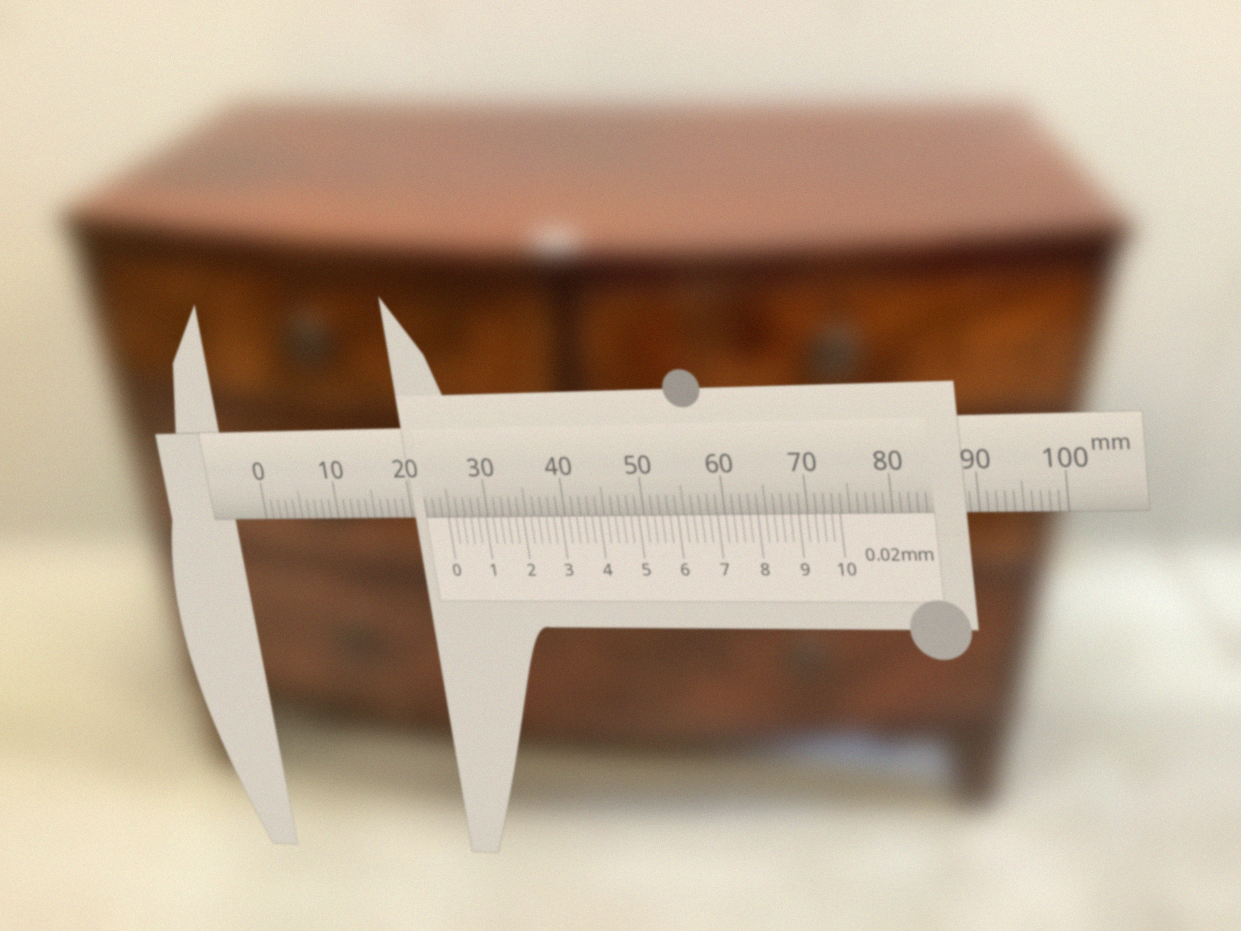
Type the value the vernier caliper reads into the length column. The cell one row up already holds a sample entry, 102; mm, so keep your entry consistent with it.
24.8; mm
